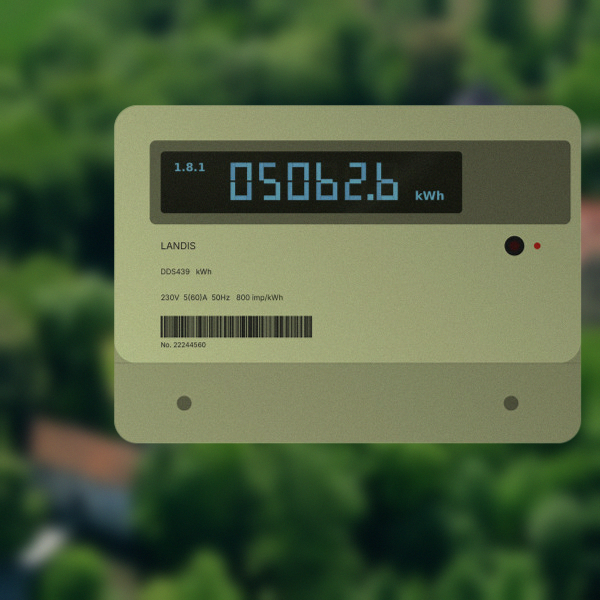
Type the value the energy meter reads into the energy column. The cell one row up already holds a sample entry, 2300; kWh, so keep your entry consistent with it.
5062.6; kWh
